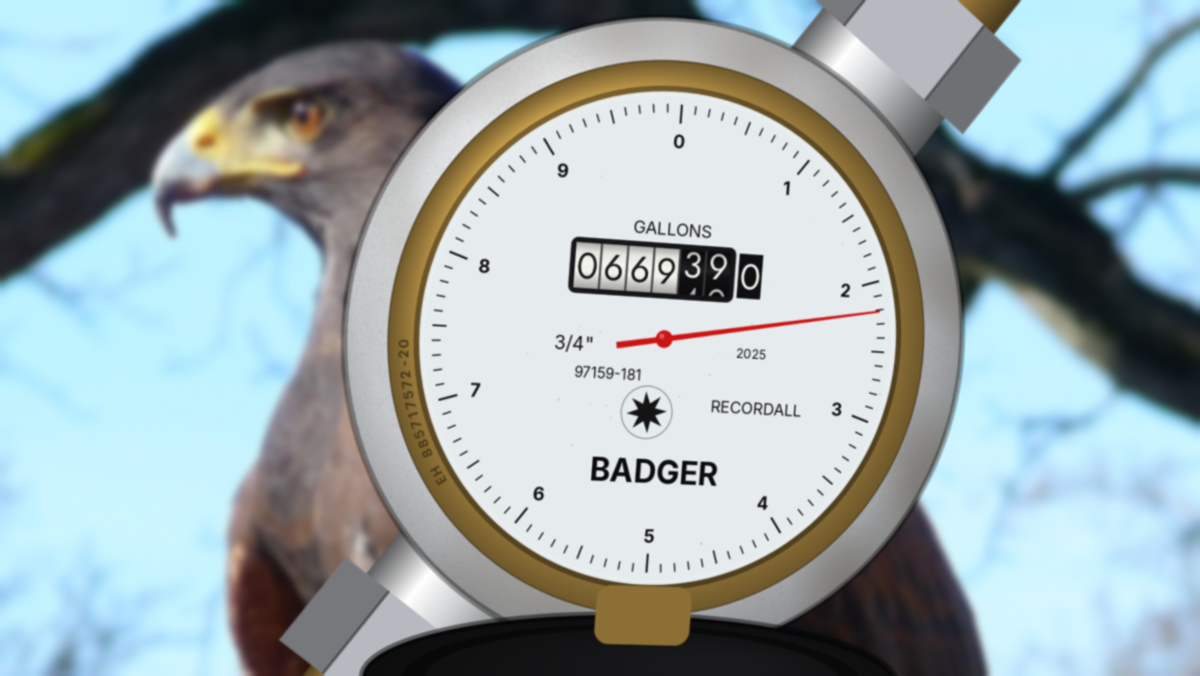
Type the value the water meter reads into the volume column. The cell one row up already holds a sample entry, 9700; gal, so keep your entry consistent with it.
669392.2; gal
